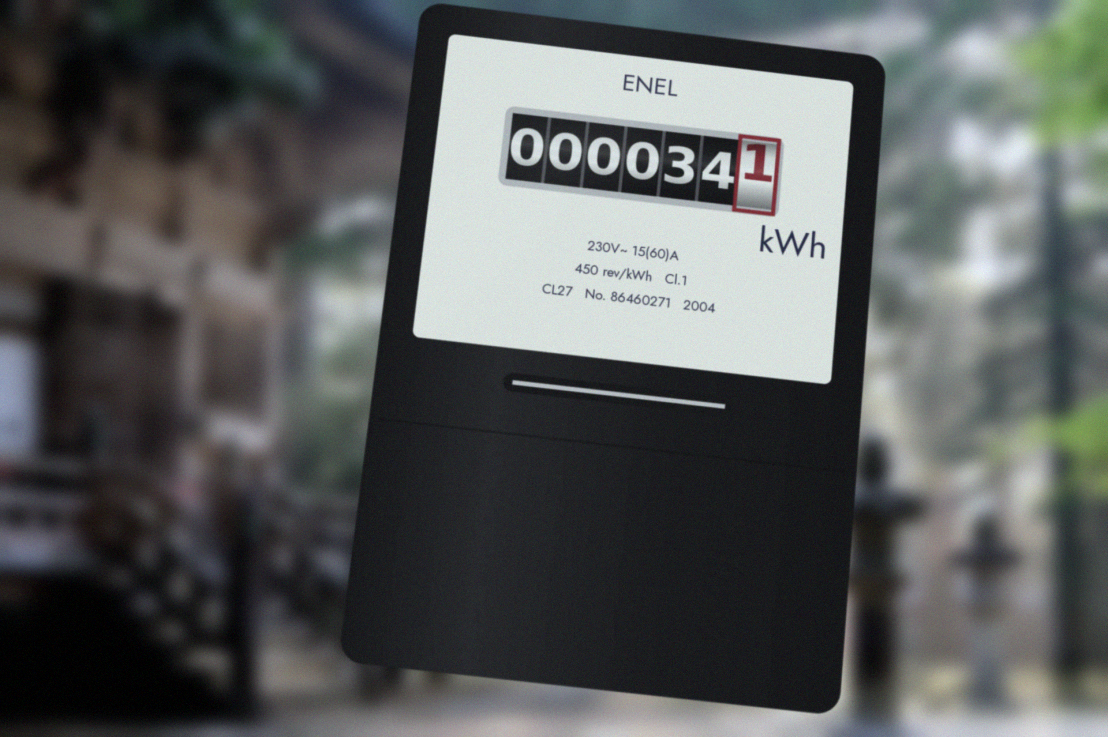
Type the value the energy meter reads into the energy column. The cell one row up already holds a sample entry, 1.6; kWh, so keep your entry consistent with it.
34.1; kWh
